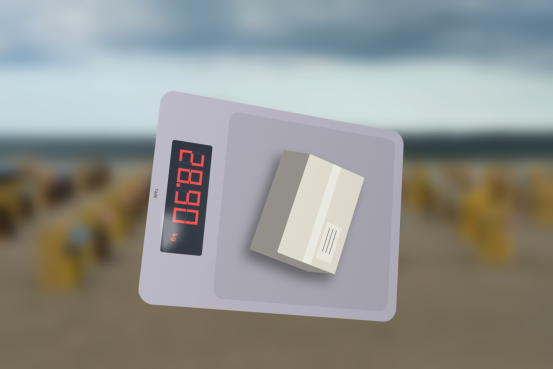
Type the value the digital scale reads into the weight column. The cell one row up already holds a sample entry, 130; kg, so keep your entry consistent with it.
28.90; kg
